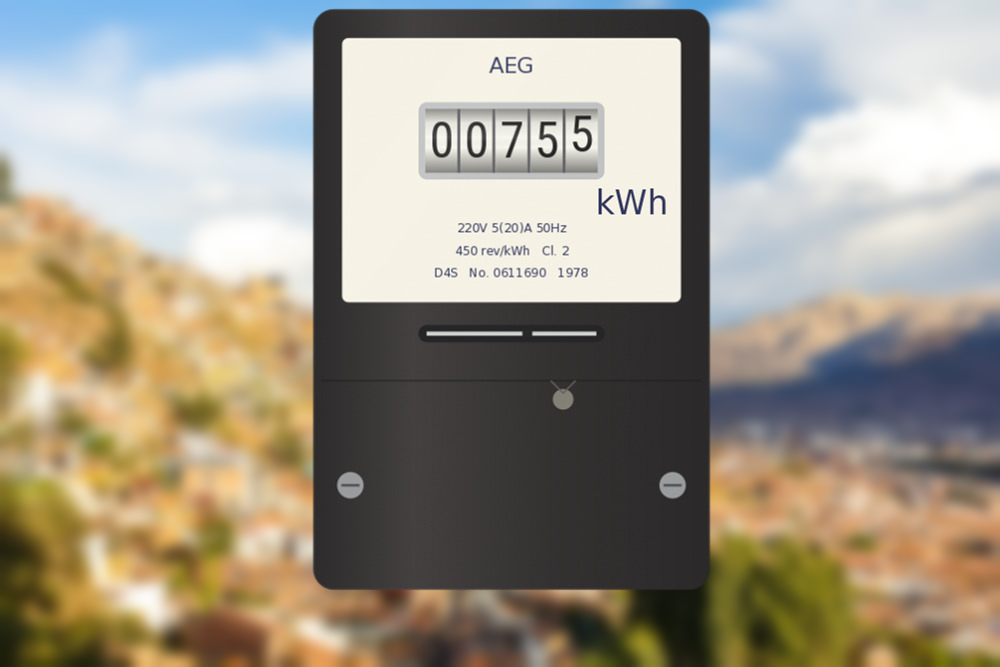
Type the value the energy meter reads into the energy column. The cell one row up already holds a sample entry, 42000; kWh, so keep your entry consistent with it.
755; kWh
